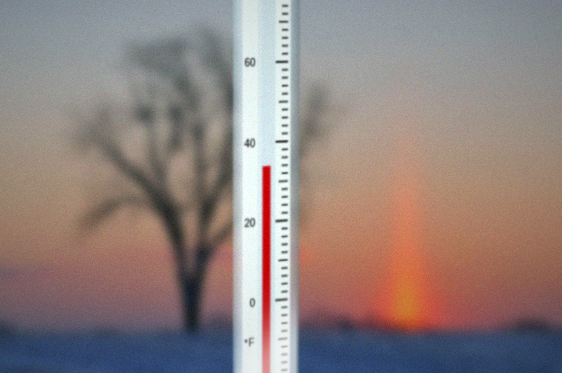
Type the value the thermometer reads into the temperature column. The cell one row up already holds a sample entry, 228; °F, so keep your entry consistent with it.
34; °F
